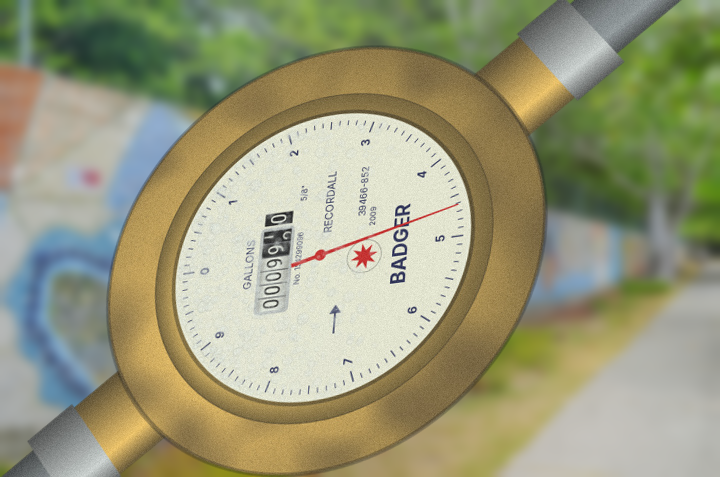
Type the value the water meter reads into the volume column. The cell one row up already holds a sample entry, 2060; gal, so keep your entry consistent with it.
9914.6; gal
